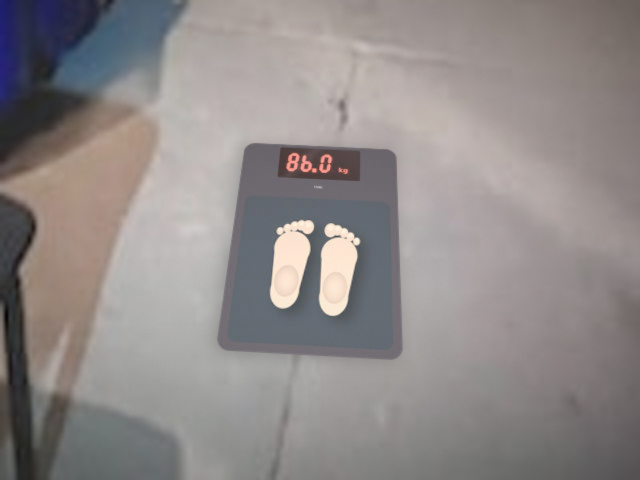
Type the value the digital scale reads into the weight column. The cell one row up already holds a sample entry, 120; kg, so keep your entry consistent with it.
86.0; kg
